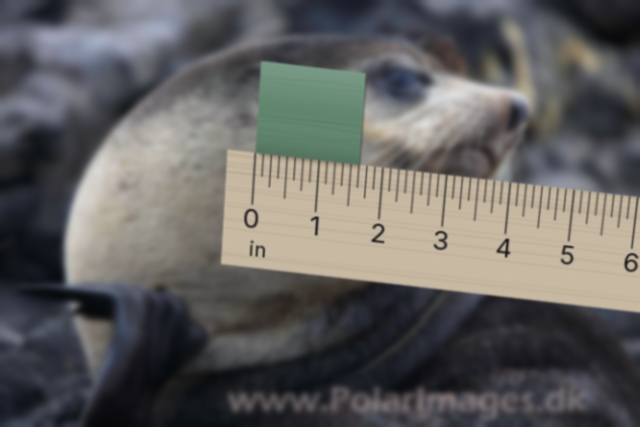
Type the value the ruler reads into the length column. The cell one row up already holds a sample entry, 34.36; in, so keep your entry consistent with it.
1.625; in
